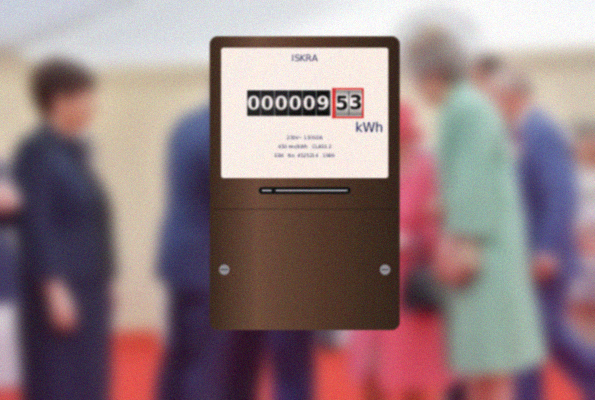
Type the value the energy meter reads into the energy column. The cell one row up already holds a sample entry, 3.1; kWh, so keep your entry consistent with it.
9.53; kWh
